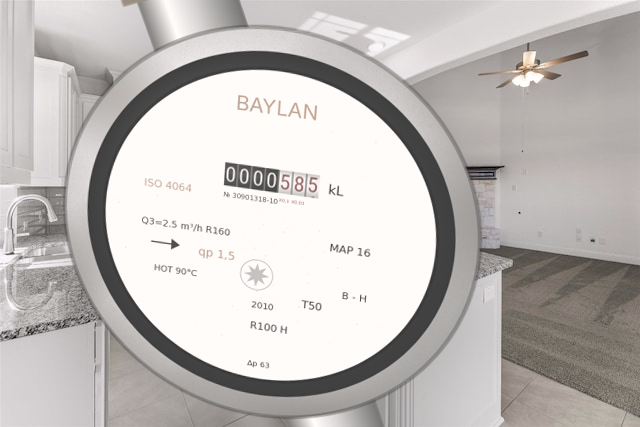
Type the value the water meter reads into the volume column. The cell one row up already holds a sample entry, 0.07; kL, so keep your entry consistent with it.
0.585; kL
